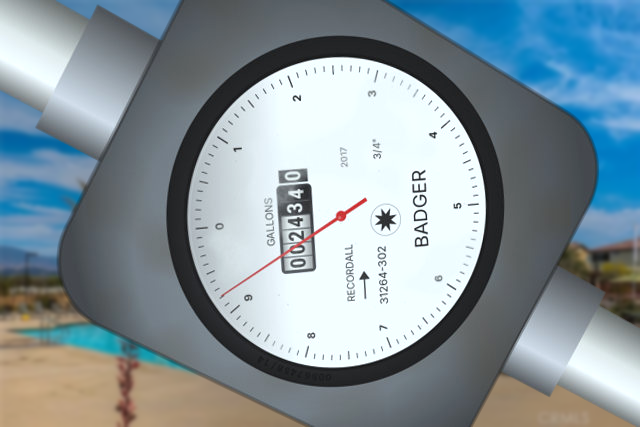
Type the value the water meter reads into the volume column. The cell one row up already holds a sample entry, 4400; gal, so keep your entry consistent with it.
24339.2; gal
